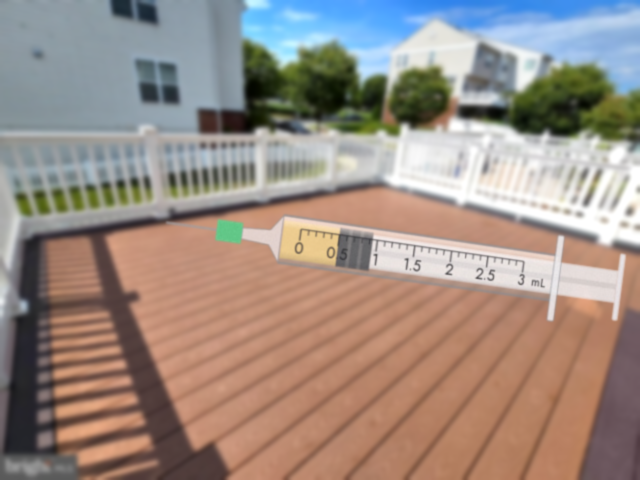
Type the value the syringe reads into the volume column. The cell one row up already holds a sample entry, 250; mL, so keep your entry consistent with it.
0.5; mL
